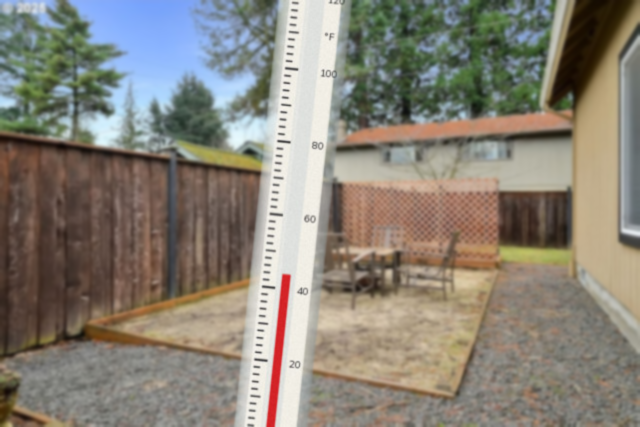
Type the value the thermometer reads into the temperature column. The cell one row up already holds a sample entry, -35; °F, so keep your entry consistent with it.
44; °F
